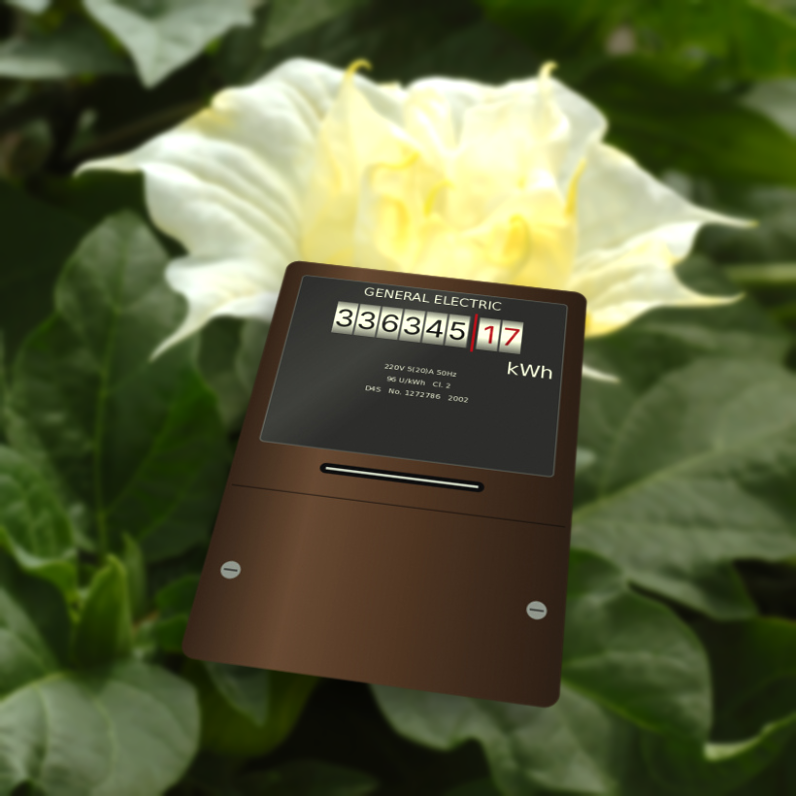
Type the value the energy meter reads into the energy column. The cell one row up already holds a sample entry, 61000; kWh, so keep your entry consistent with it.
336345.17; kWh
